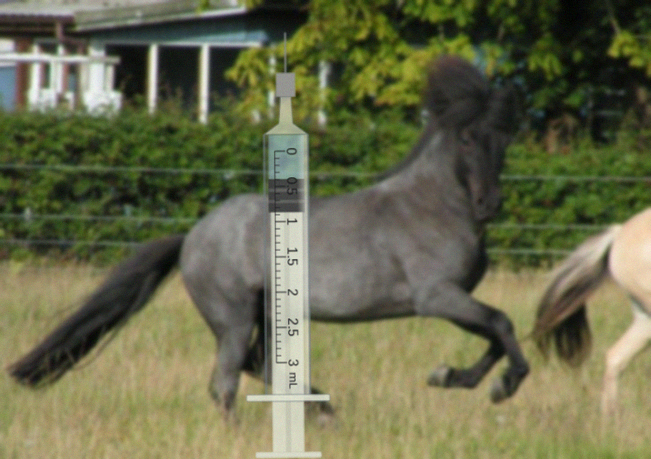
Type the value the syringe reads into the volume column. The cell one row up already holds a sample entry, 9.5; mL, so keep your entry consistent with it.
0.4; mL
